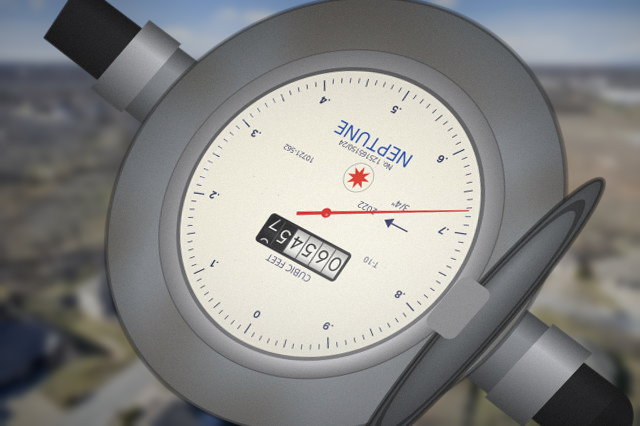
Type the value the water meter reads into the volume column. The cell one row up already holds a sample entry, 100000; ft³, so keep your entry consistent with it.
65456.67; ft³
